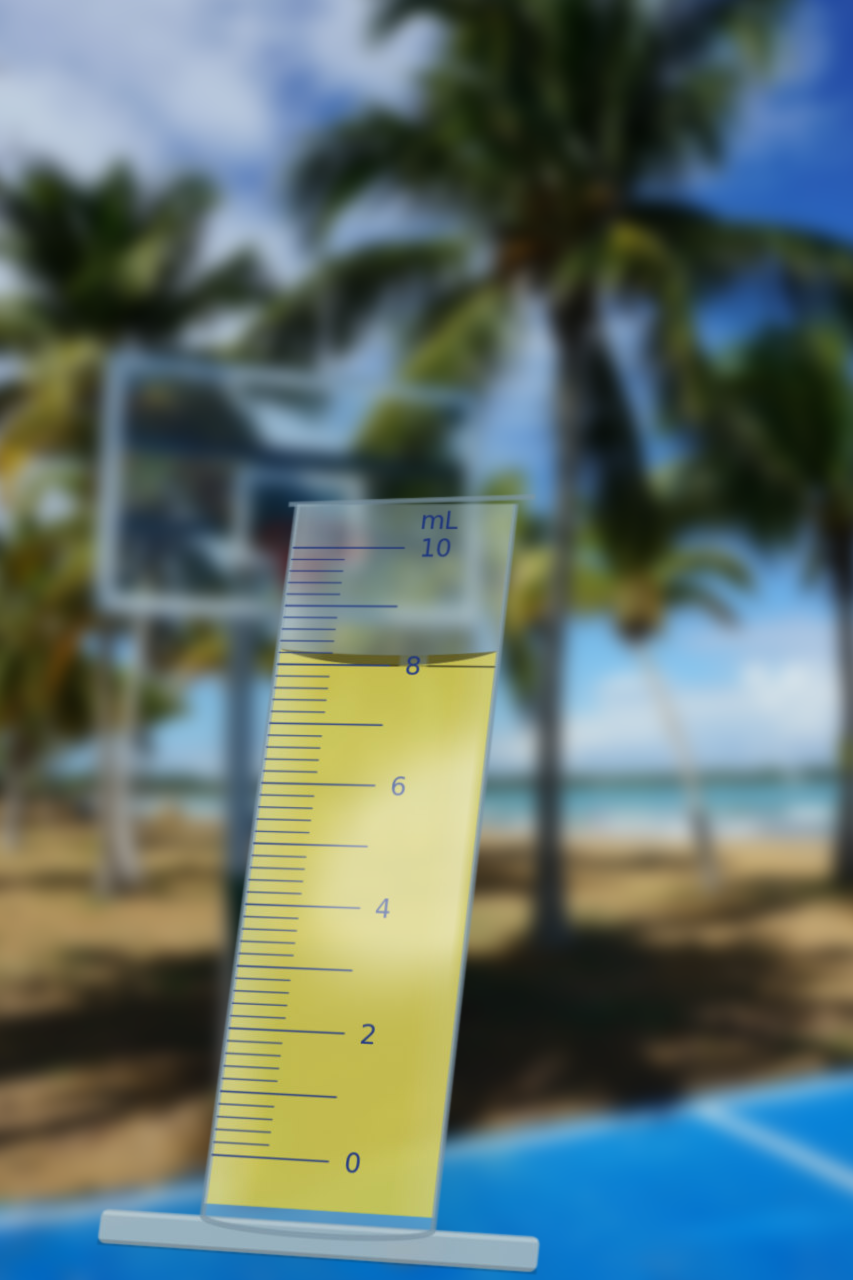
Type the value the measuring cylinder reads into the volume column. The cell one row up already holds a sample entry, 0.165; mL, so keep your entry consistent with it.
8; mL
